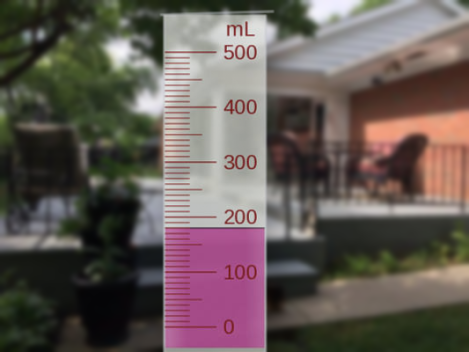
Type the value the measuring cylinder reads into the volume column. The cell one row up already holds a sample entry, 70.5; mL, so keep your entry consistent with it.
180; mL
